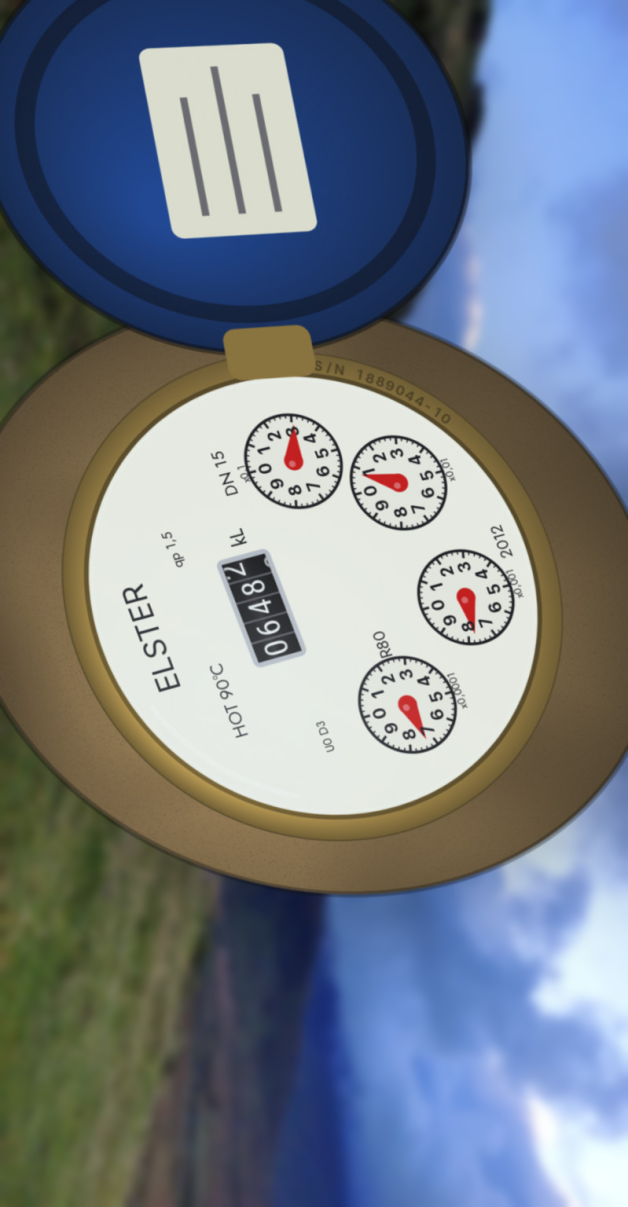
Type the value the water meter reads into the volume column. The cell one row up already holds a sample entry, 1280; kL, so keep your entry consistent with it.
6482.3077; kL
